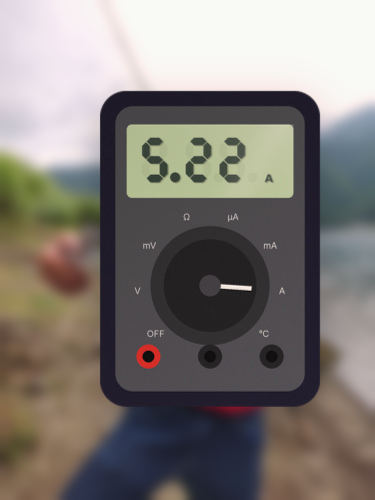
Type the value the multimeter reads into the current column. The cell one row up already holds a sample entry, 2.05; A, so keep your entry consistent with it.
5.22; A
